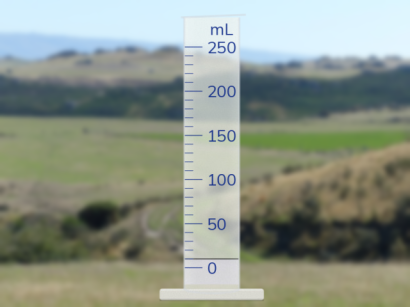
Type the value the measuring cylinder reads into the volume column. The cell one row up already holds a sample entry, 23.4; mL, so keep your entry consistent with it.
10; mL
